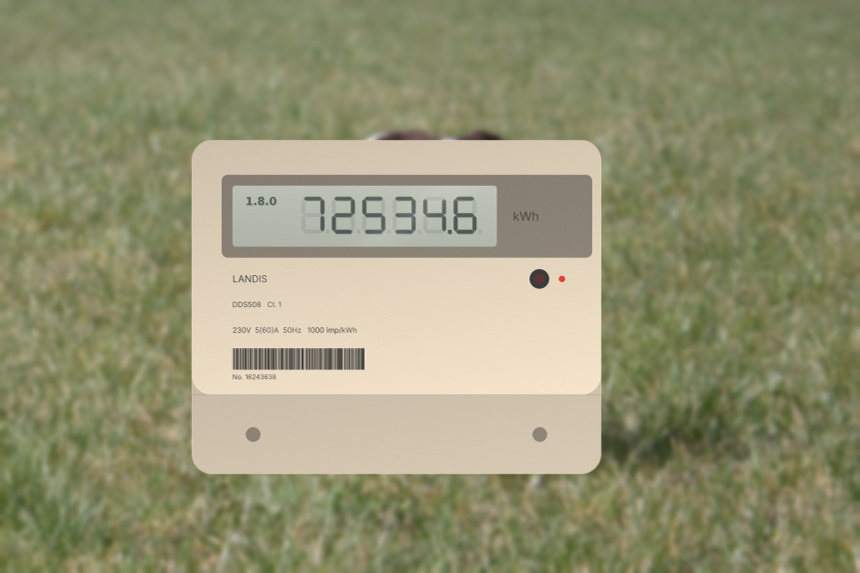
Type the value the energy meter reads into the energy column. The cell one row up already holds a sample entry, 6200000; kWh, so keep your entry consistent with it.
72534.6; kWh
